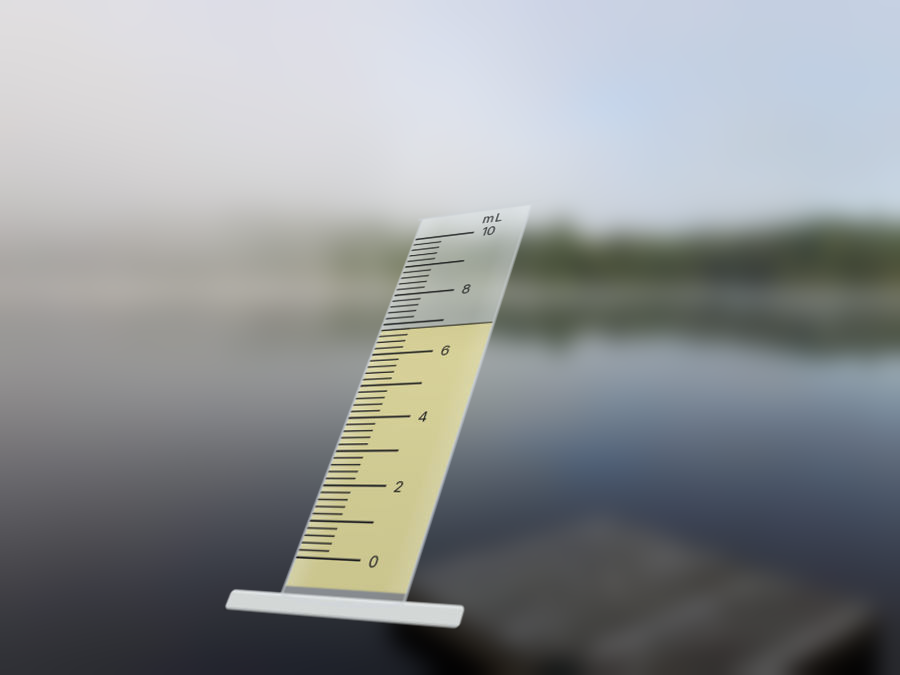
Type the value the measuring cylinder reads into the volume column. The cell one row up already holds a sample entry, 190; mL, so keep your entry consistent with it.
6.8; mL
